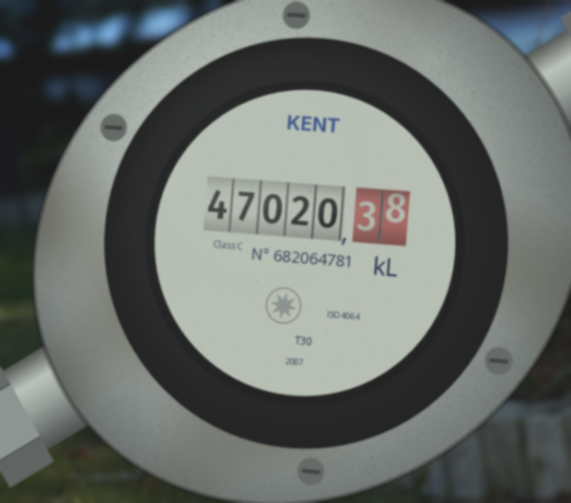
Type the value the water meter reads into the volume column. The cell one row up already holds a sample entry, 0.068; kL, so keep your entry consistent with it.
47020.38; kL
